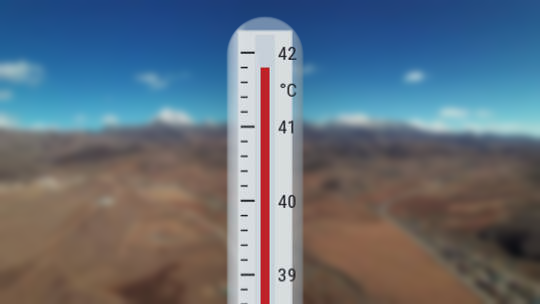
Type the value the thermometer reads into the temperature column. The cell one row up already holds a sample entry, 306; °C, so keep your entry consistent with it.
41.8; °C
